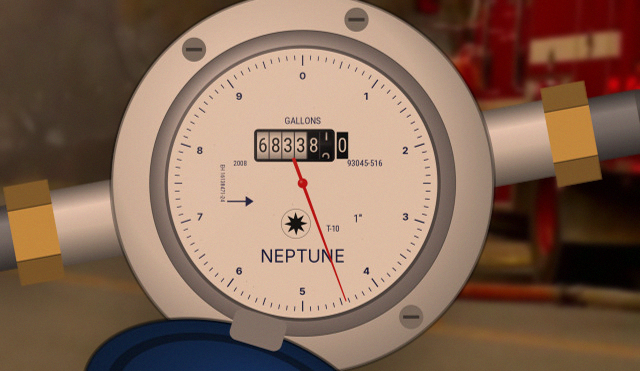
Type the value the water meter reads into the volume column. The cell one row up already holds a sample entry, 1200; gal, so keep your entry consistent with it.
6833814.4; gal
